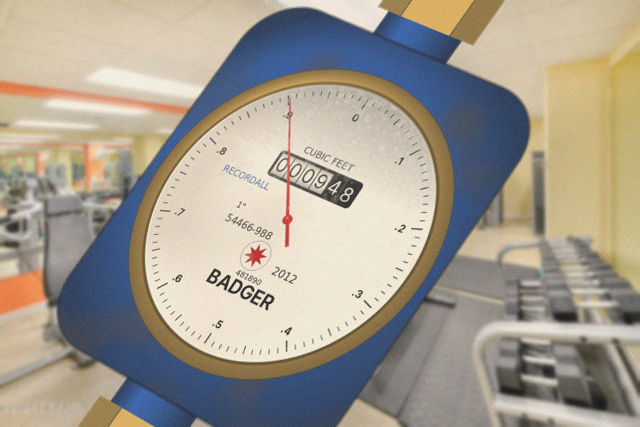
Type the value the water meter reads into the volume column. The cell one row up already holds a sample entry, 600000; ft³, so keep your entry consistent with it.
947.90; ft³
